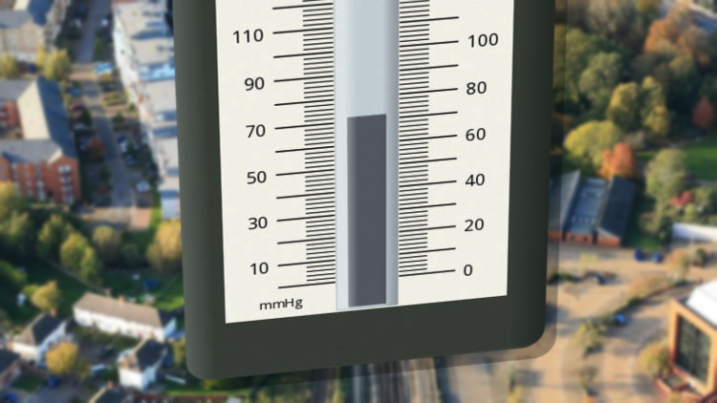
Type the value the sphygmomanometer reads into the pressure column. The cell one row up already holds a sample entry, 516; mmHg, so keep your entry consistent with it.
72; mmHg
